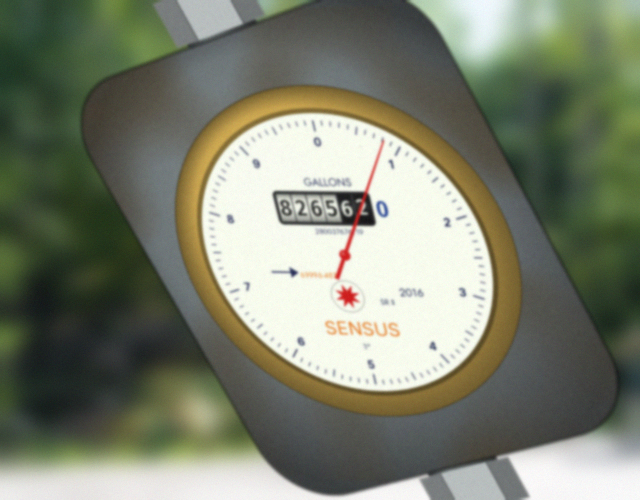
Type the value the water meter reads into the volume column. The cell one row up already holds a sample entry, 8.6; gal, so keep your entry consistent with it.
8265620.8; gal
